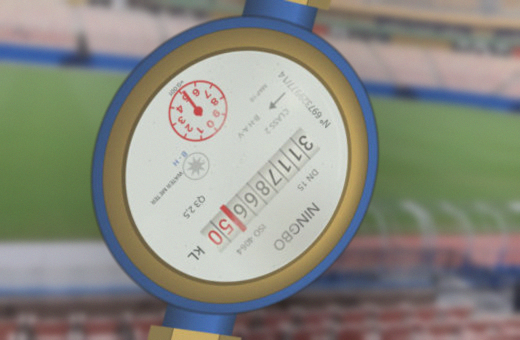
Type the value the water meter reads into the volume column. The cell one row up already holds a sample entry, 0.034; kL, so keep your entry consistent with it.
3117866.505; kL
